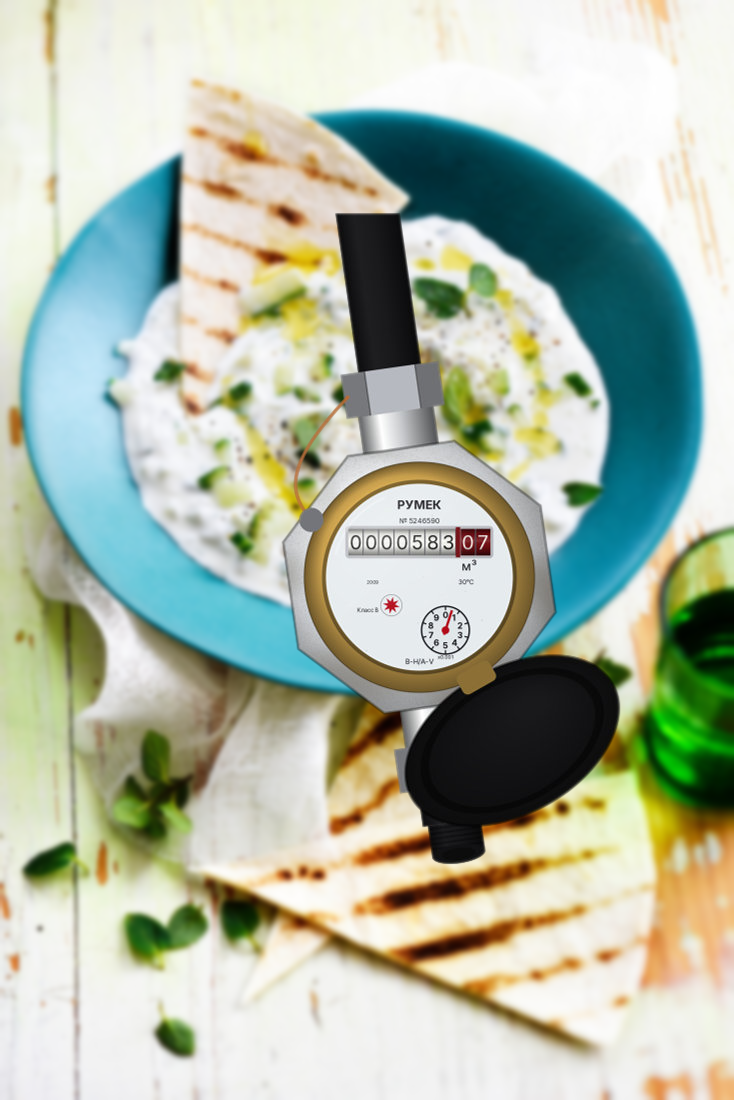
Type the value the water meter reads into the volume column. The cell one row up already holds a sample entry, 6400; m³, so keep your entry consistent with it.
583.070; m³
